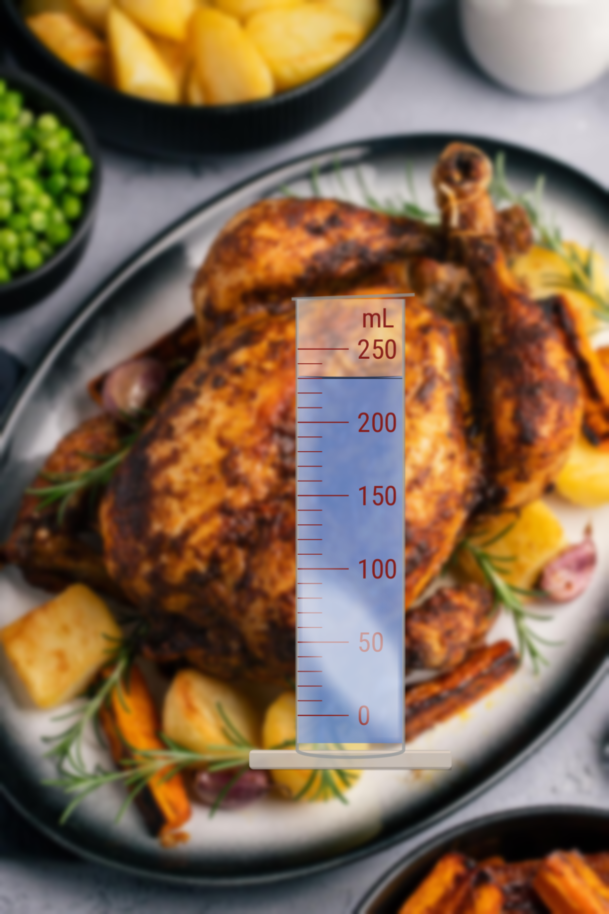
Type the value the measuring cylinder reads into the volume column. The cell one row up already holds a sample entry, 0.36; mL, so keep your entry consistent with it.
230; mL
